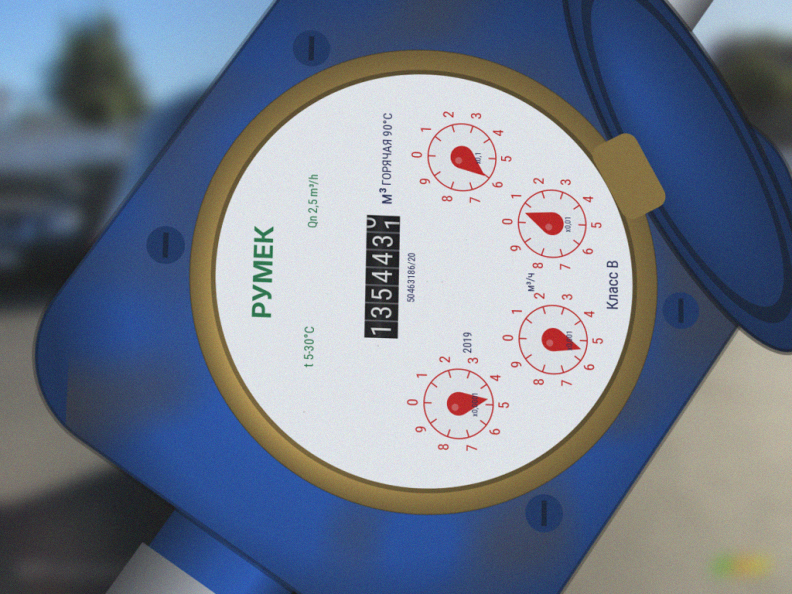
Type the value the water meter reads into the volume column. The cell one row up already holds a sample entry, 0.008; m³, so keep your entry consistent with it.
1354430.6054; m³
